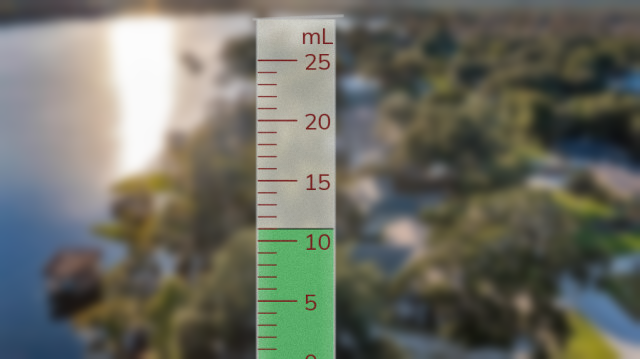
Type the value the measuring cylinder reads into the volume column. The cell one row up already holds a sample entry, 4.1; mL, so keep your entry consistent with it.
11; mL
